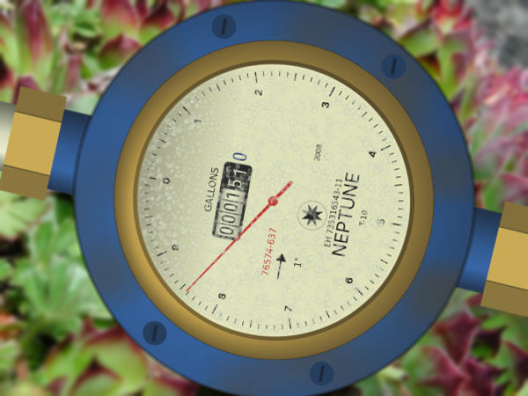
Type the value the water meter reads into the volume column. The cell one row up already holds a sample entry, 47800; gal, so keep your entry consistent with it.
1508.4; gal
